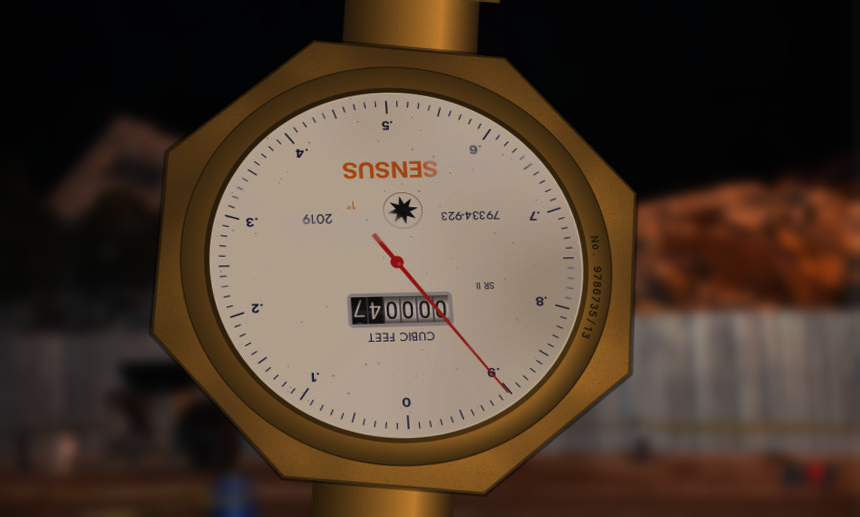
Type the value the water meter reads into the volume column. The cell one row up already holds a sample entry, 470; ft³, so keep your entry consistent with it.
46.90; ft³
